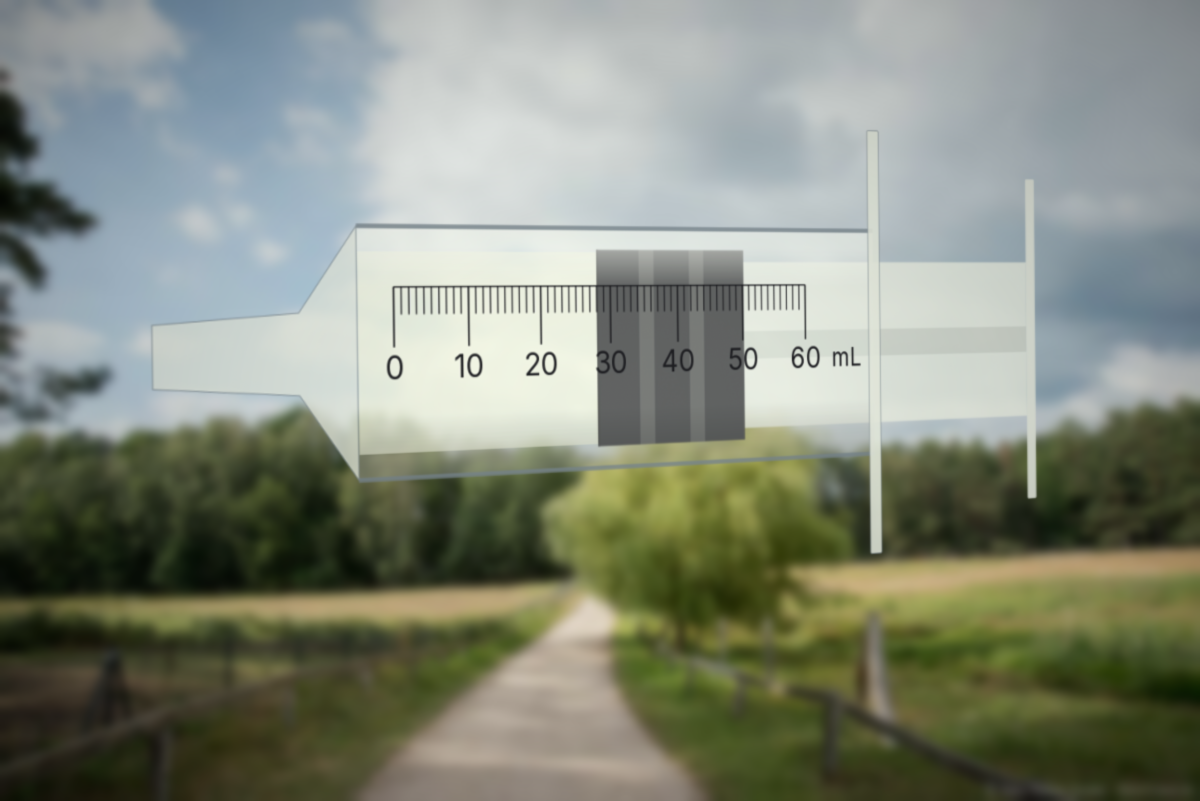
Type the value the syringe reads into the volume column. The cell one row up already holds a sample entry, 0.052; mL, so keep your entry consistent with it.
28; mL
